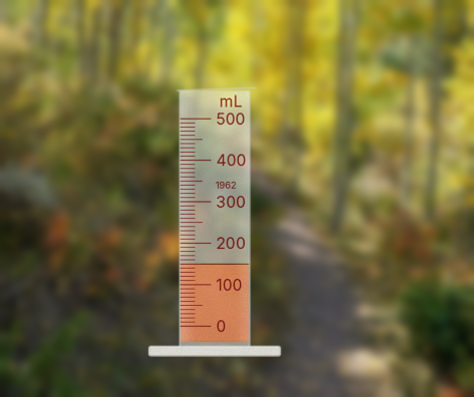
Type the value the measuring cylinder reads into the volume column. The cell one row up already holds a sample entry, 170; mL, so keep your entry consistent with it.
150; mL
